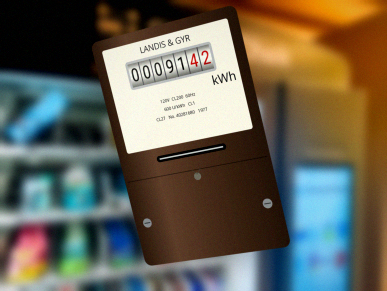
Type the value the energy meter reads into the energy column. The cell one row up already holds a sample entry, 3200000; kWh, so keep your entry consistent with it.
91.42; kWh
